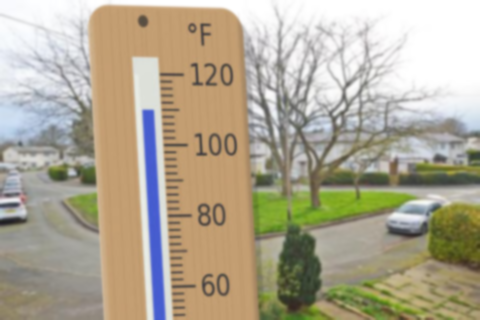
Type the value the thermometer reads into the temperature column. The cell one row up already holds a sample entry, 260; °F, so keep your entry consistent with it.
110; °F
